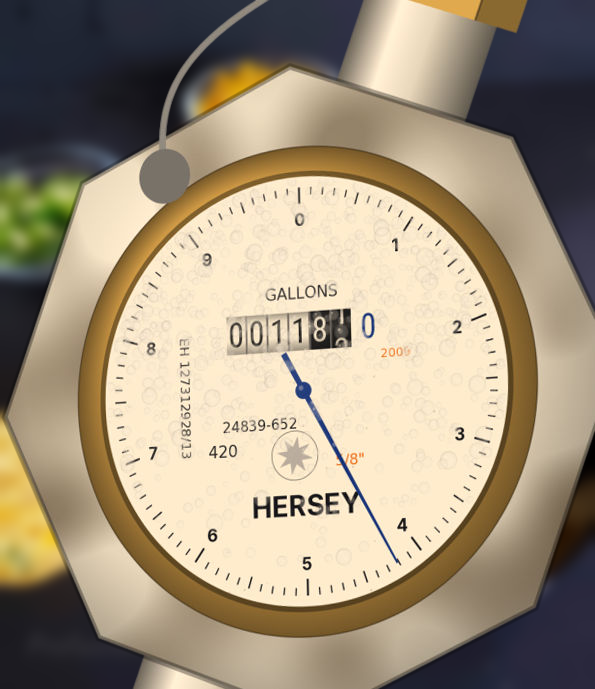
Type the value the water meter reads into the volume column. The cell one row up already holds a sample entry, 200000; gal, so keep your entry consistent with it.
11814.2; gal
